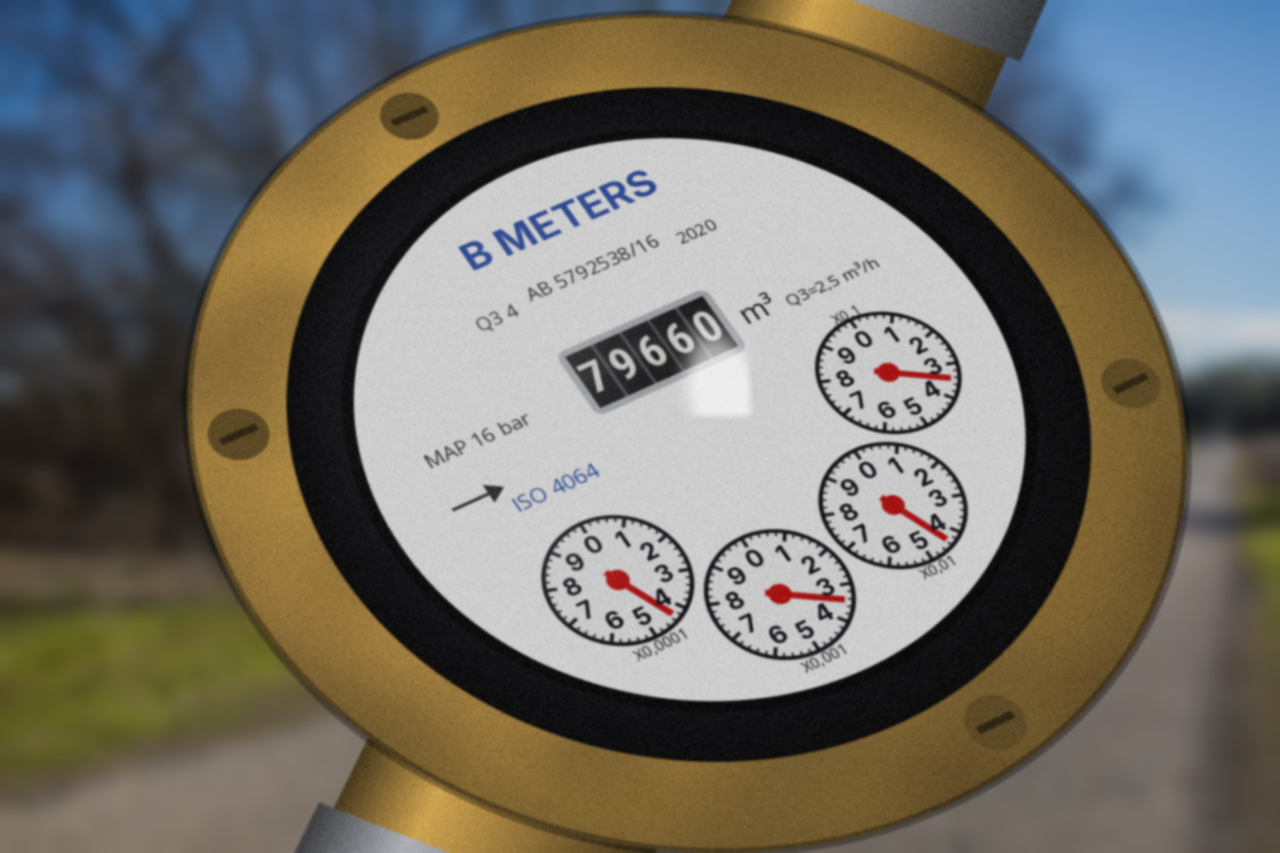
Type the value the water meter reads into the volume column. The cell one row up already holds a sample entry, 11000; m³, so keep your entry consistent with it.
79660.3434; m³
